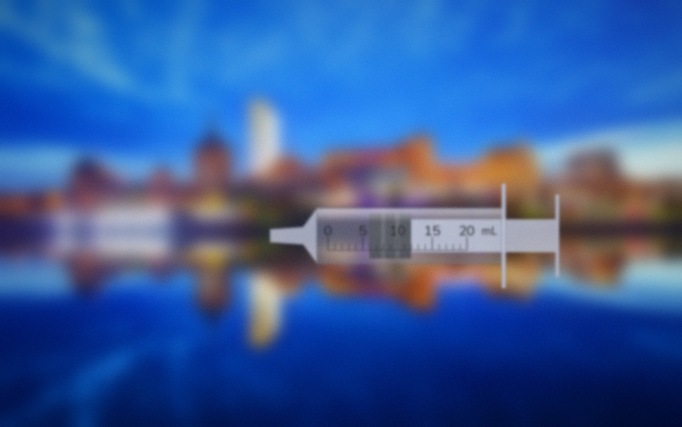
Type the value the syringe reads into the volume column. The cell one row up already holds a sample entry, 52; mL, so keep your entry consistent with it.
6; mL
